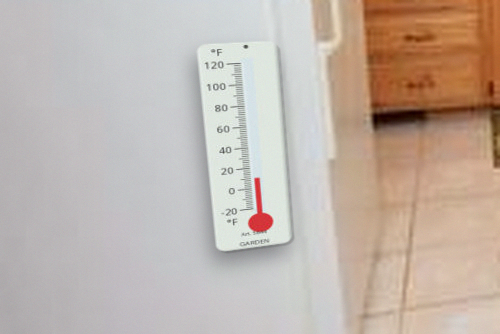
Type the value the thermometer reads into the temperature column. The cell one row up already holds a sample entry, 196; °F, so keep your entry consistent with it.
10; °F
